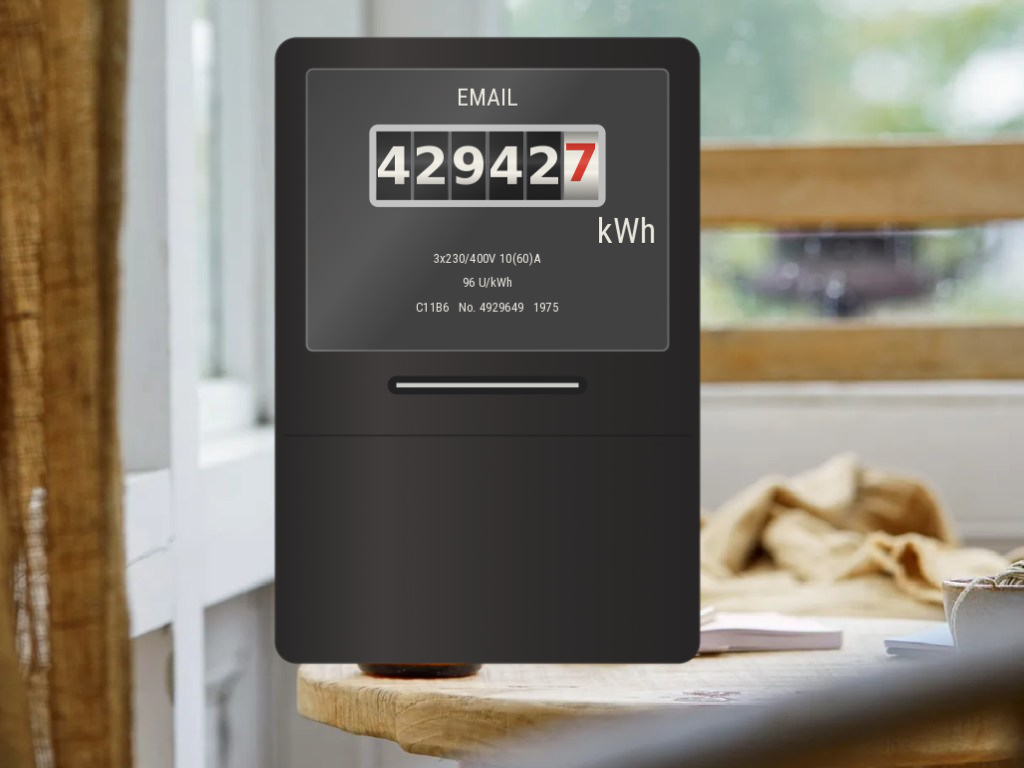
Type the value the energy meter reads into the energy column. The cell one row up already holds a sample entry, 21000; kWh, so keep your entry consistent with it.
42942.7; kWh
